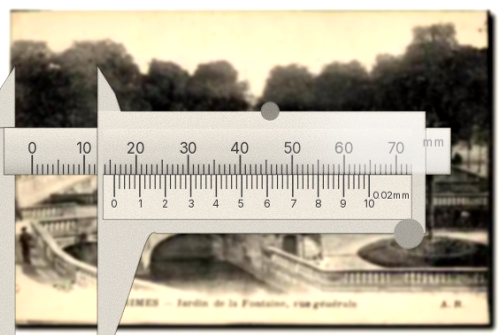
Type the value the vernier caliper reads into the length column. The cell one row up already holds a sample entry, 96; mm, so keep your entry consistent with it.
15.8; mm
